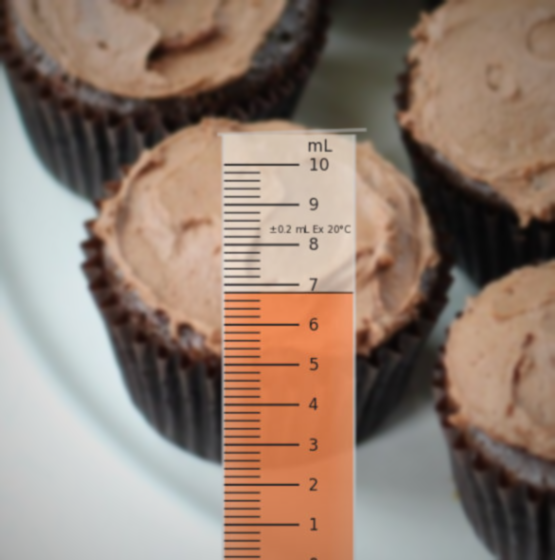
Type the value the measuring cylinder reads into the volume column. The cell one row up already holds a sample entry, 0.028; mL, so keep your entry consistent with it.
6.8; mL
